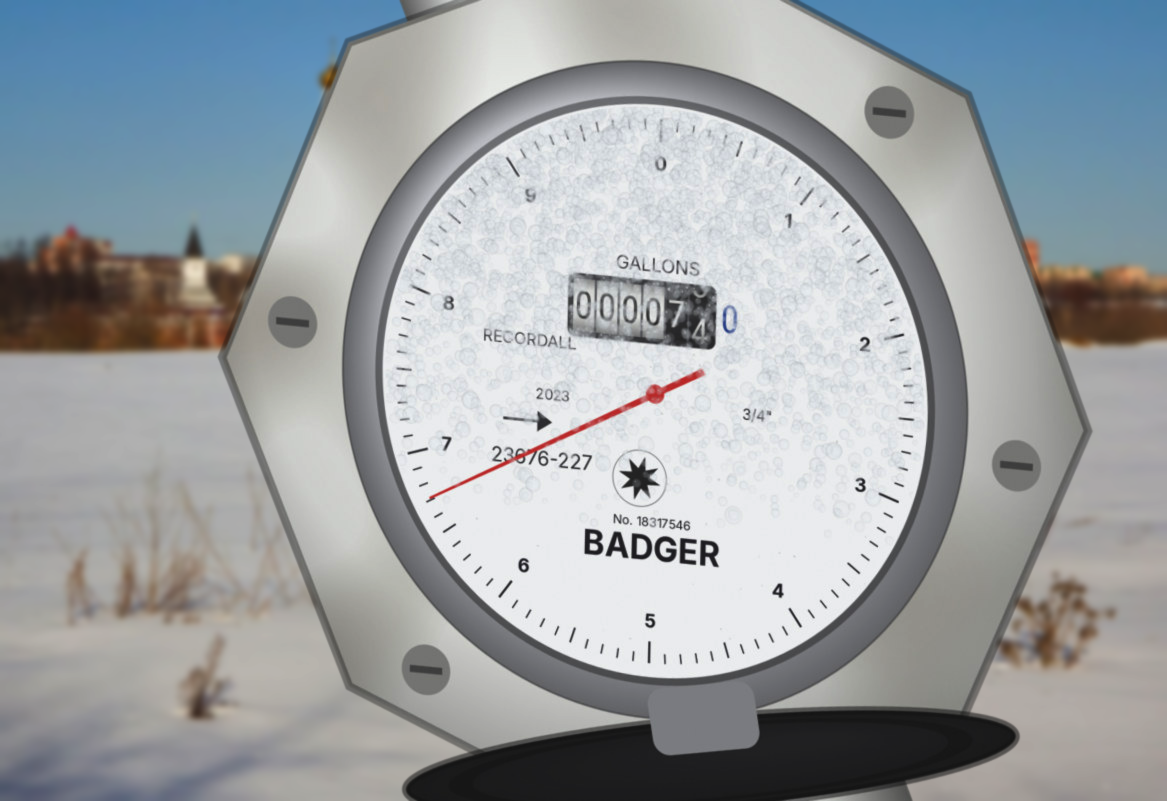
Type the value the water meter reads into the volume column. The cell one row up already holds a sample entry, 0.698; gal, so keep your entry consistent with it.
736.7; gal
